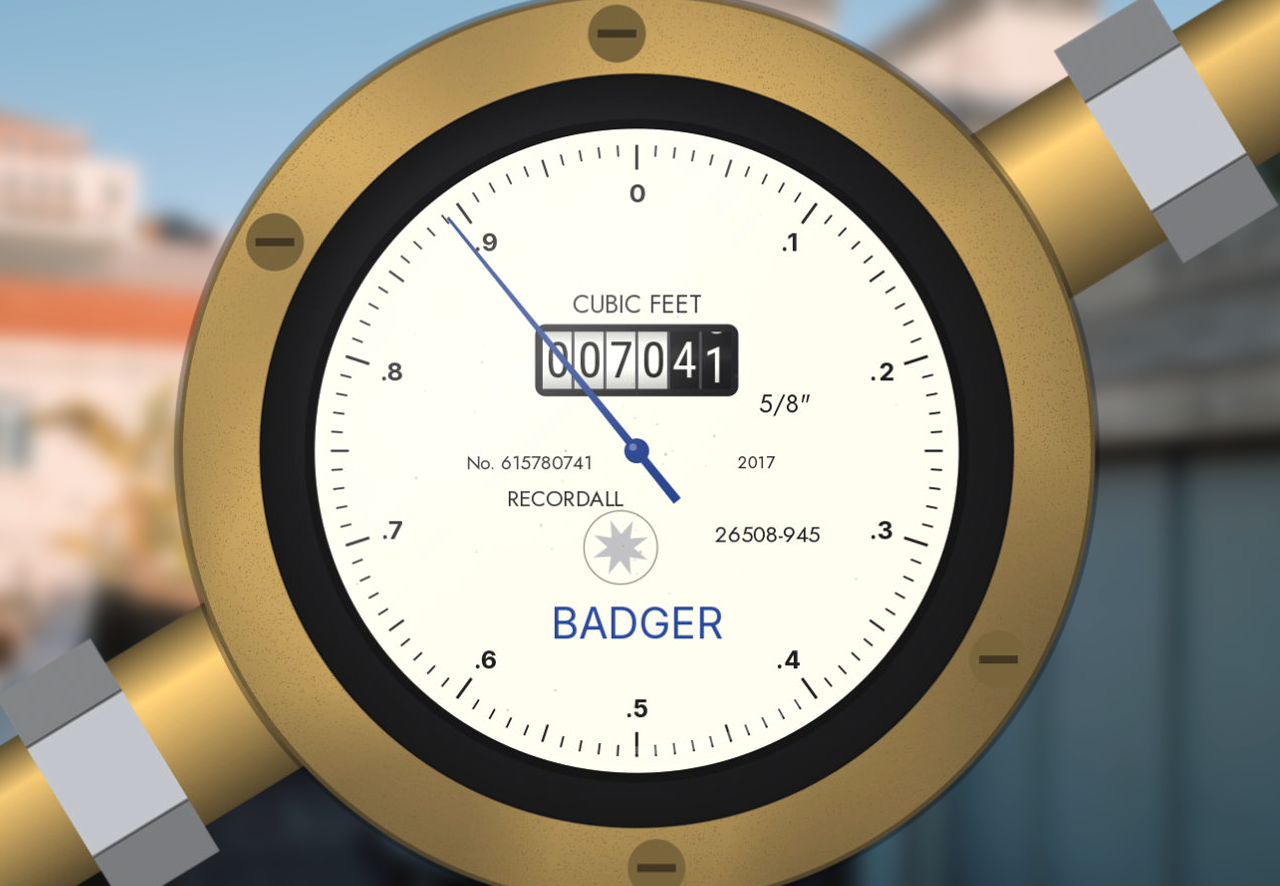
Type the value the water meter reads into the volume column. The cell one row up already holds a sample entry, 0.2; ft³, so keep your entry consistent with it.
7040.89; ft³
